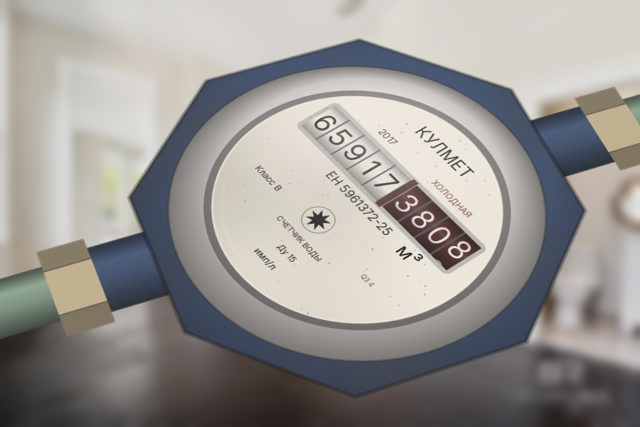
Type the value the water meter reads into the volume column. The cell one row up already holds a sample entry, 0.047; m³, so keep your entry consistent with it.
65917.3808; m³
